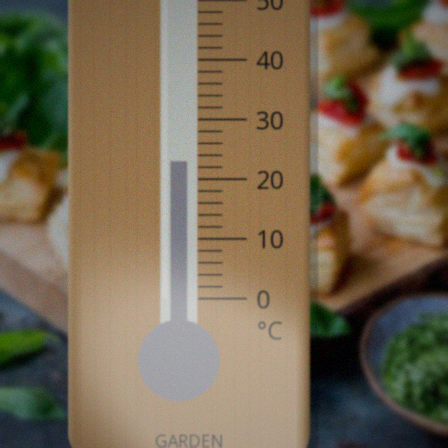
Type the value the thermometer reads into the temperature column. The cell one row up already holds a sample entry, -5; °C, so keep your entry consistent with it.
23; °C
